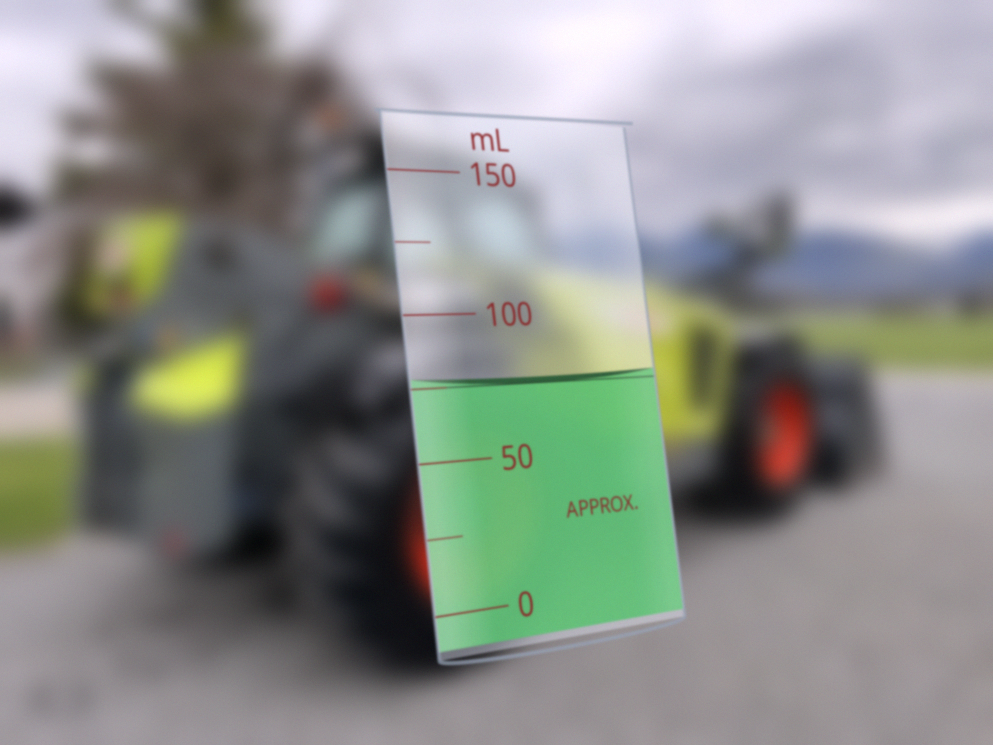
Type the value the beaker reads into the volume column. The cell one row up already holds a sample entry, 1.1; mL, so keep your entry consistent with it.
75; mL
